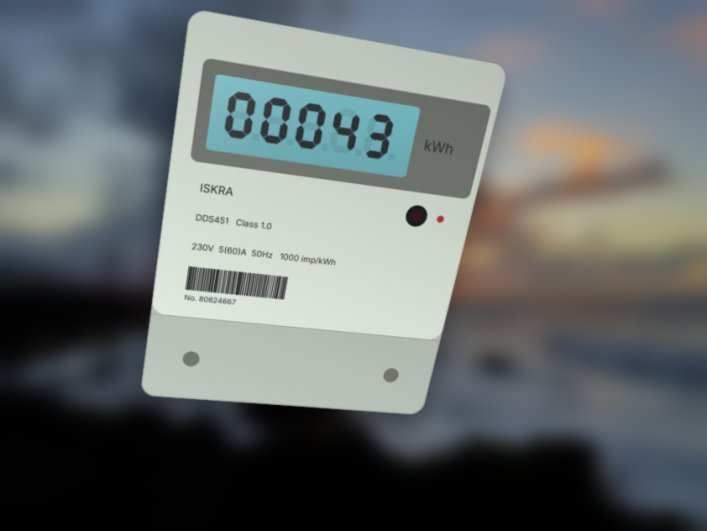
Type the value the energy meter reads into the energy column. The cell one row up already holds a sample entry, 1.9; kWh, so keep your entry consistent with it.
43; kWh
